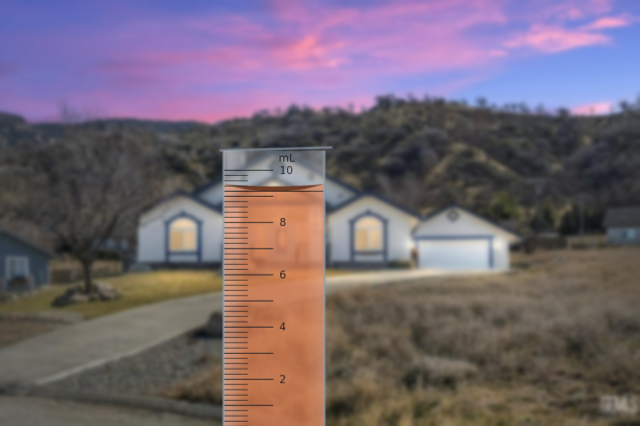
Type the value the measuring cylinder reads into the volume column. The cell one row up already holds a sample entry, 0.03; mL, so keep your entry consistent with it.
9.2; mL
